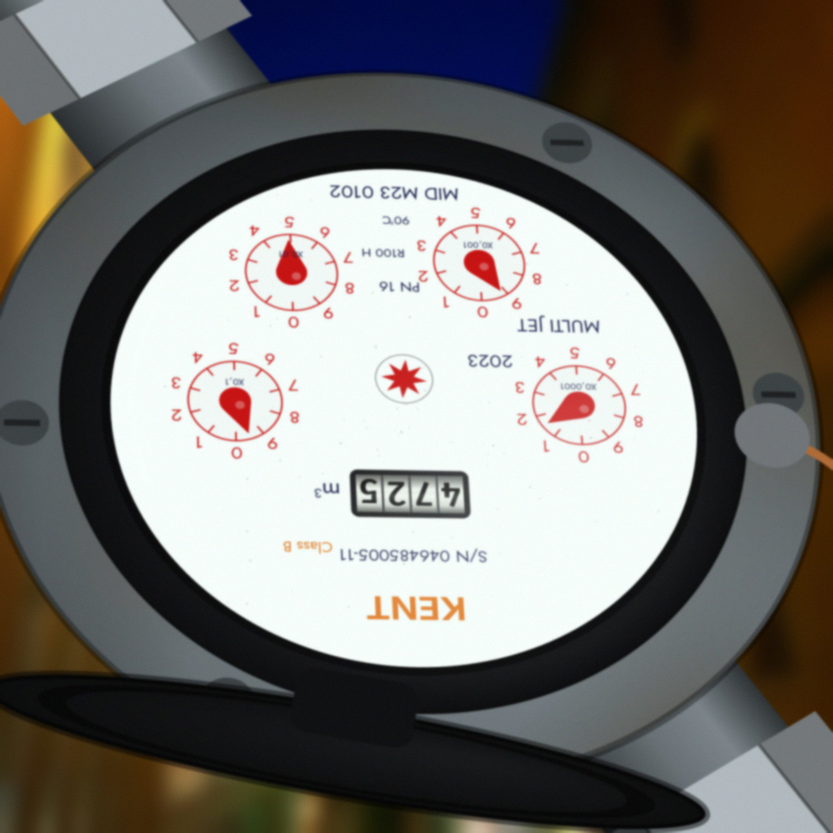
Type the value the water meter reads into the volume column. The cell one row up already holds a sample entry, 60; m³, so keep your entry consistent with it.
4724.9491; m³
